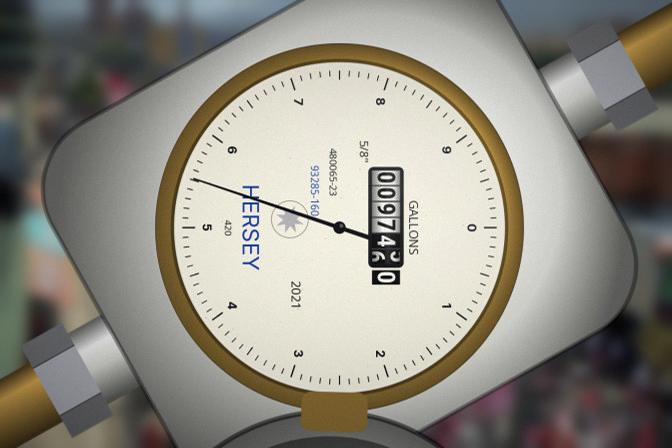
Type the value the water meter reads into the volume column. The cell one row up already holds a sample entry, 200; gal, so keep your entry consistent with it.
97455.5; gal
